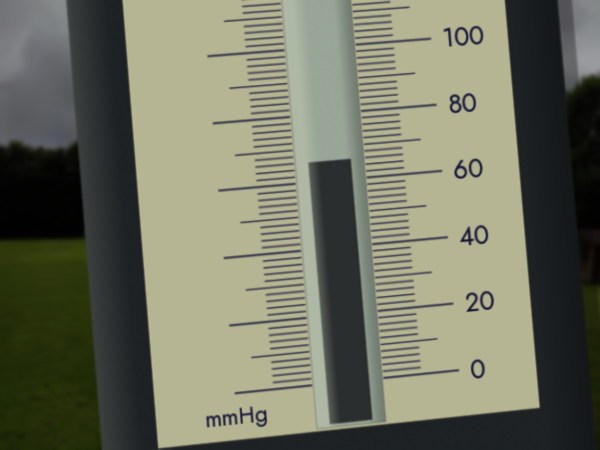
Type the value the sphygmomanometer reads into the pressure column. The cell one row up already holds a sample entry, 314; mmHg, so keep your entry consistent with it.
66; mmHg
